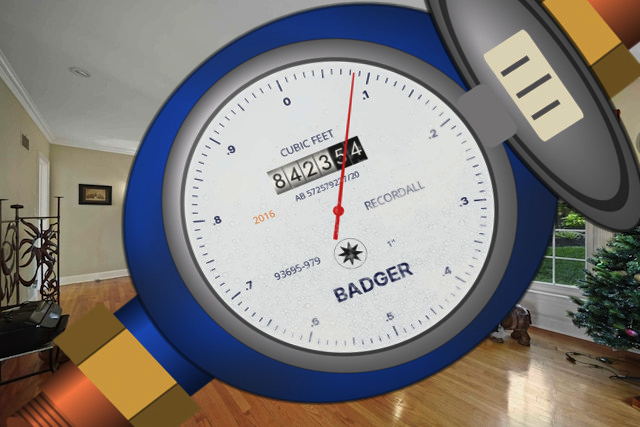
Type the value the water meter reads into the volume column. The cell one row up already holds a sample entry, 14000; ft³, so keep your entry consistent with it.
842354.08; ft³
